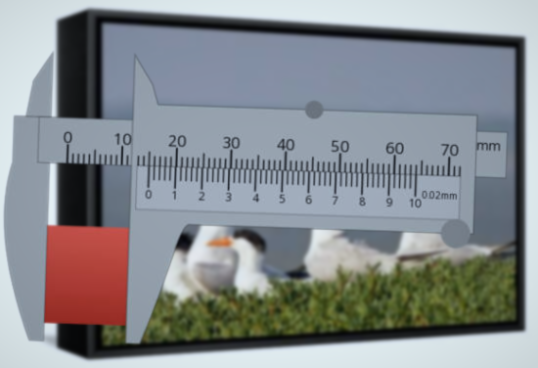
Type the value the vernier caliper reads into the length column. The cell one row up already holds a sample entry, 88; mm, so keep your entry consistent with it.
15.0; mm
